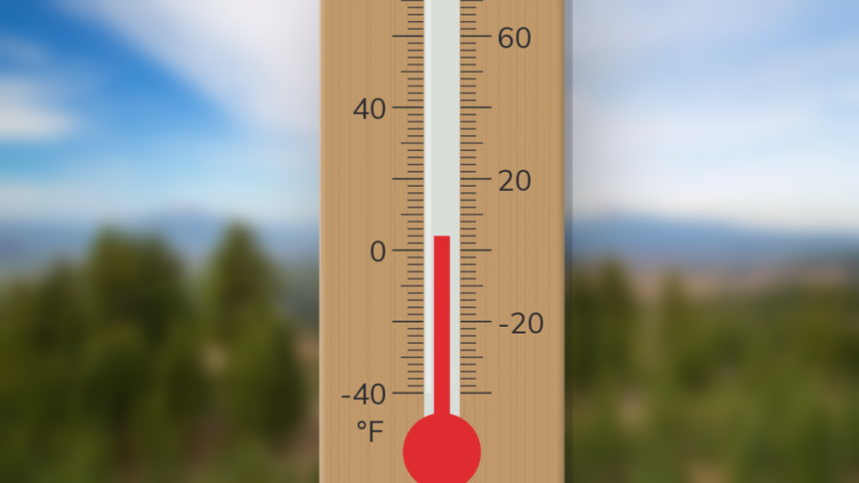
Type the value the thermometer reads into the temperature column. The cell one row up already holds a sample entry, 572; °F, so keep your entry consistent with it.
4; °F
